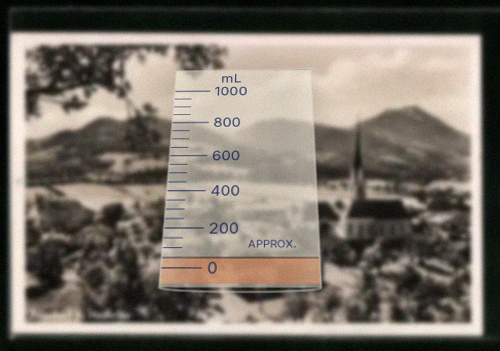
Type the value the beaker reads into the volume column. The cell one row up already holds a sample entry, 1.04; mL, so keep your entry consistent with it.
50; mL
